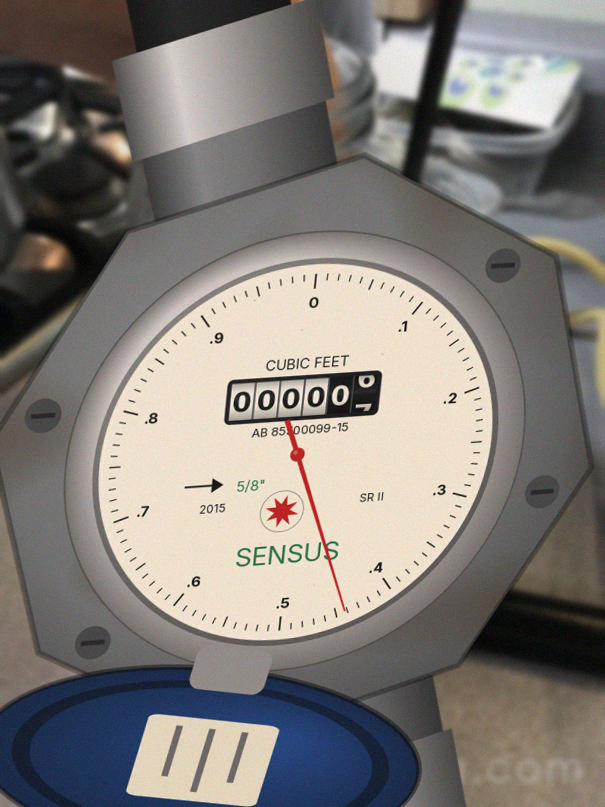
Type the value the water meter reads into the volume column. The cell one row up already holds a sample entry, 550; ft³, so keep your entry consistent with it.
6.44; ft³
